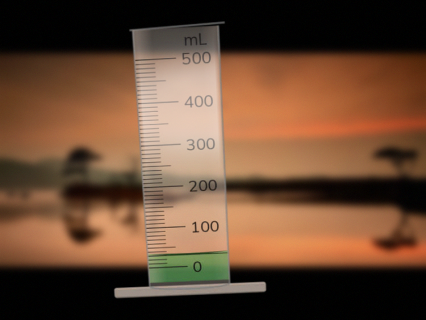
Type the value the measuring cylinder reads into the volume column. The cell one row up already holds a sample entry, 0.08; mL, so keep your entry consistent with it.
30; mL
